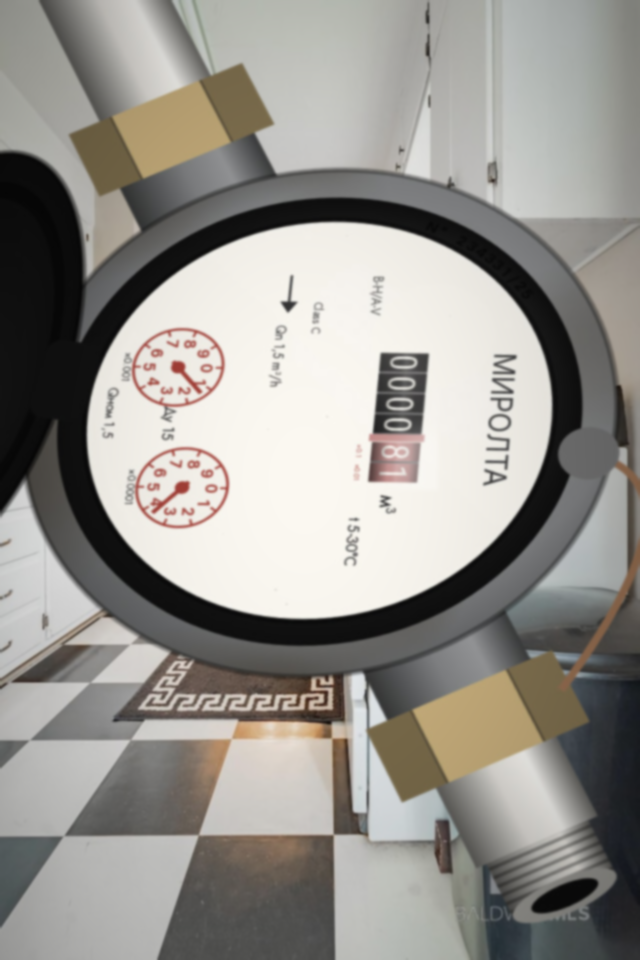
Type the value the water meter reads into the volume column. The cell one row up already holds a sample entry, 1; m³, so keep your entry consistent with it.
0.8113; m³
